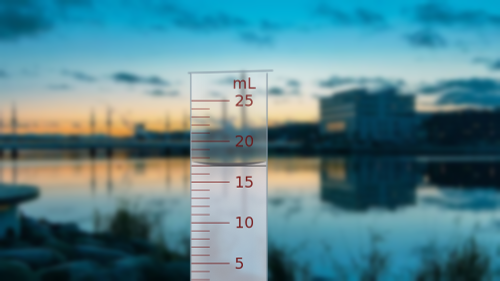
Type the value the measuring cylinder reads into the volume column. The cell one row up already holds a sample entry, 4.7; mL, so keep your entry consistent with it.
17; mL
